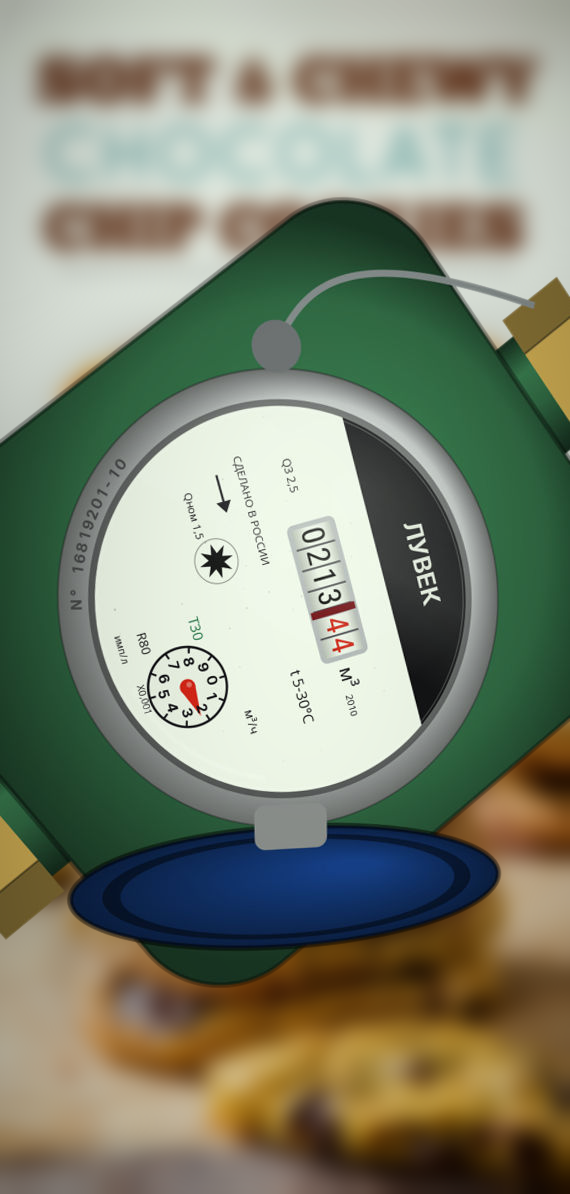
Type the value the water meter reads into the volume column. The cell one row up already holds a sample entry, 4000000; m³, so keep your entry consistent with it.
213.442; m³
